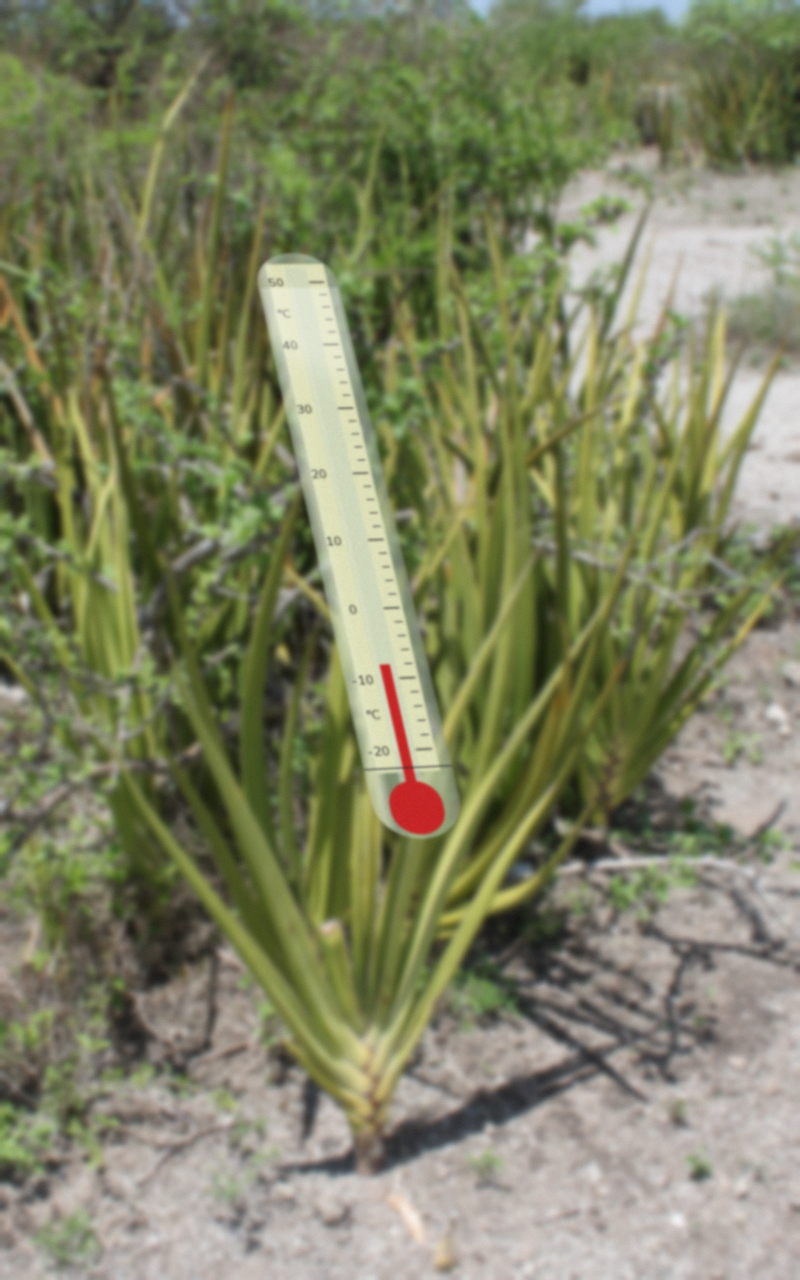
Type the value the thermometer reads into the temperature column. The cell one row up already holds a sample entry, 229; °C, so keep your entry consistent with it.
-8; °C
